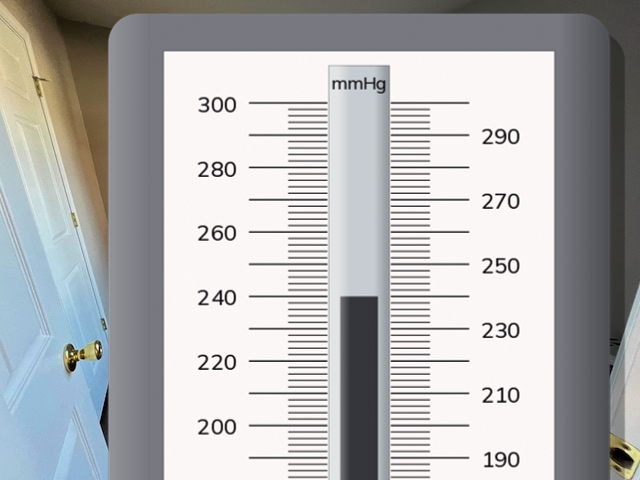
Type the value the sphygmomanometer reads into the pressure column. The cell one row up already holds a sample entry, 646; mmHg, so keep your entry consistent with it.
240; mmHg
